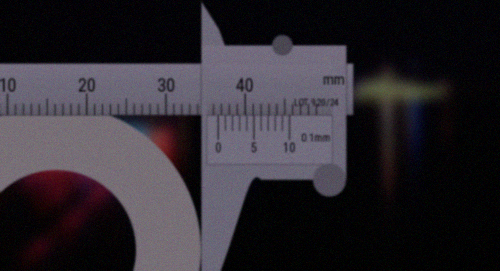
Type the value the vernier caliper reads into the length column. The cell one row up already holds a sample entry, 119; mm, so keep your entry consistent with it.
36.6; mm
